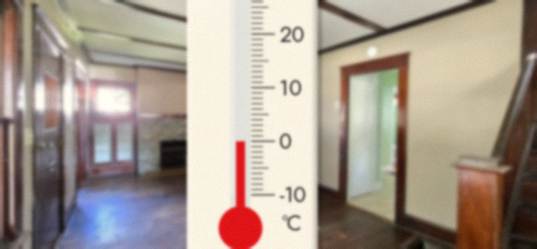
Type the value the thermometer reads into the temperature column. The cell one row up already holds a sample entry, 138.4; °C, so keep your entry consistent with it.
0; °C
